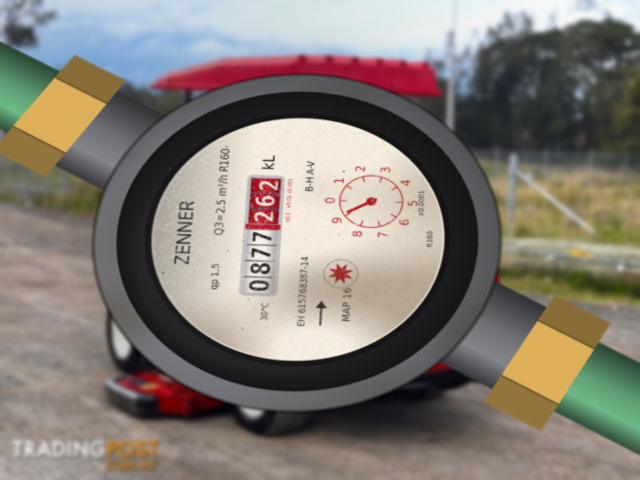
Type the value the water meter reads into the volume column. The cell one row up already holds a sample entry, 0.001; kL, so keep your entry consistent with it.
877.2619; kL
